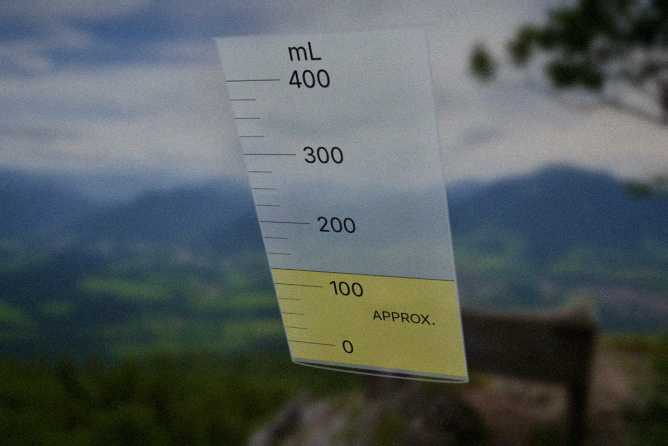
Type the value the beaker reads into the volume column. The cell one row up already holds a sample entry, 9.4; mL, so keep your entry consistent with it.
125; mL
